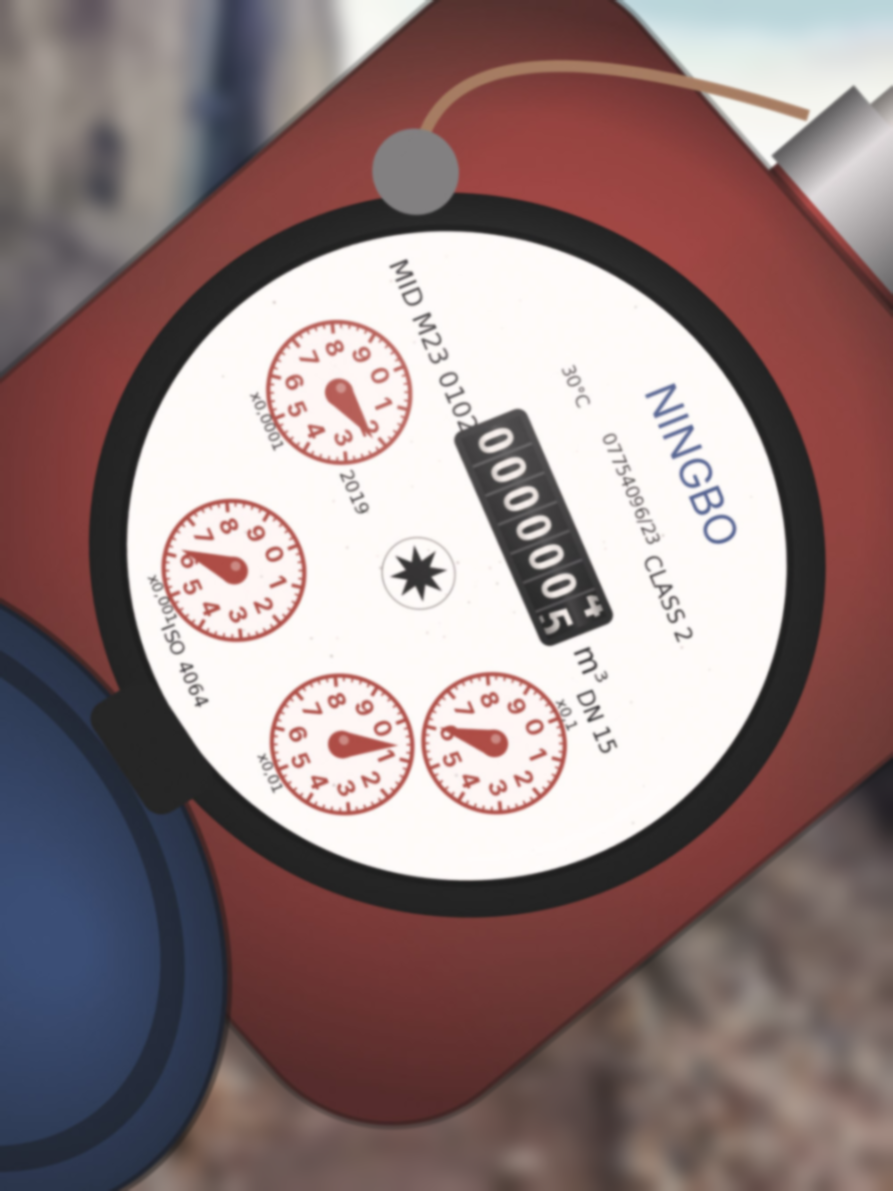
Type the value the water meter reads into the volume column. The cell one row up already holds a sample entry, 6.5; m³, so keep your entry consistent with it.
4.6062; m³
